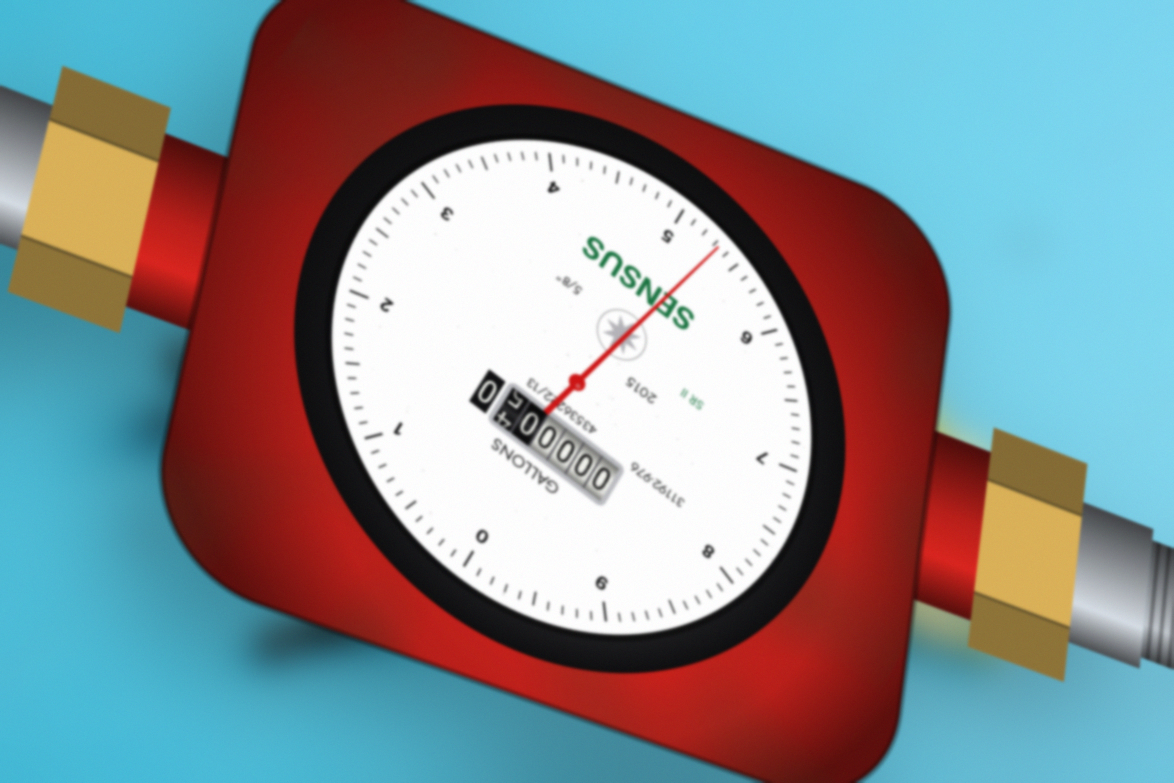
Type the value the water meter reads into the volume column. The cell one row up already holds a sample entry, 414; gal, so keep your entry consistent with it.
45.3; gal
